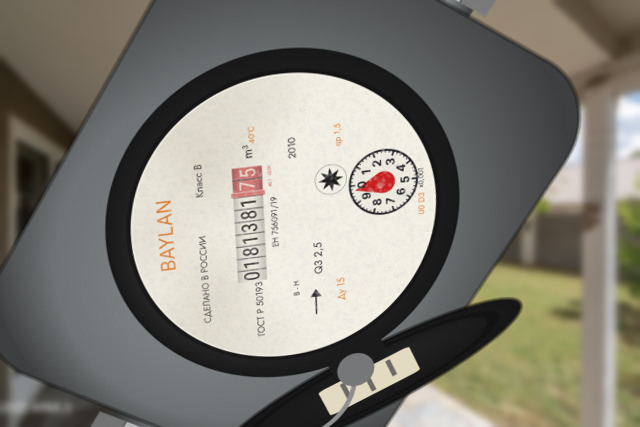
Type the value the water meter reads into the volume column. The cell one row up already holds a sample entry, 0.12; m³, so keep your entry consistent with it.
181381.749; m³
